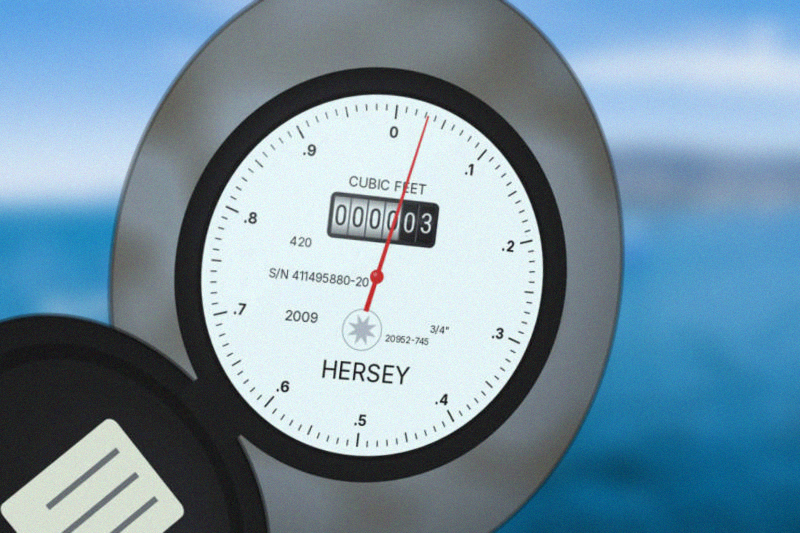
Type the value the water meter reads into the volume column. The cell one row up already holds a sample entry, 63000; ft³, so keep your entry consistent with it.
3.03; ft³
